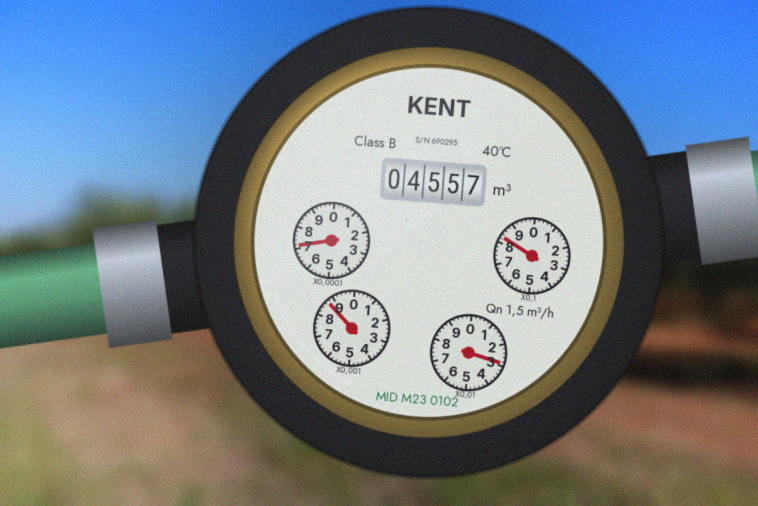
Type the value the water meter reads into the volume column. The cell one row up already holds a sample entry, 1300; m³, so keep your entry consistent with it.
4557.8287; m³
